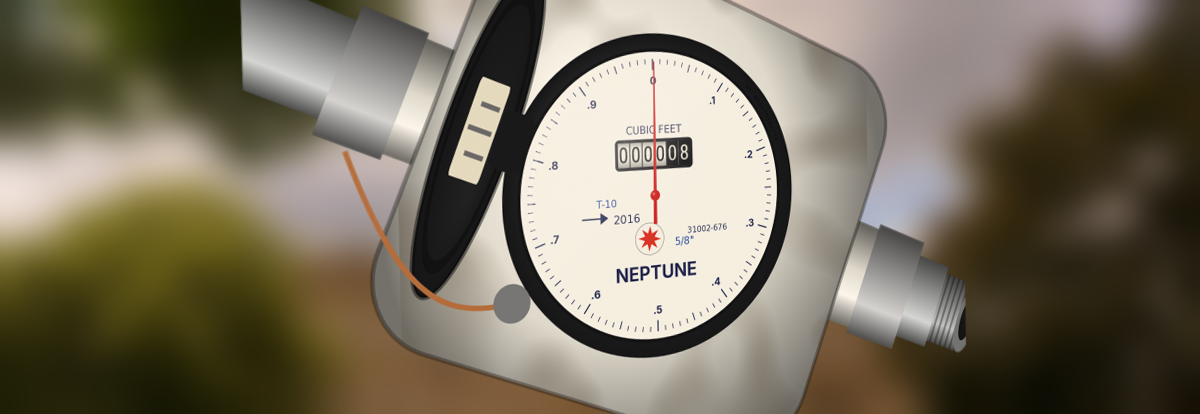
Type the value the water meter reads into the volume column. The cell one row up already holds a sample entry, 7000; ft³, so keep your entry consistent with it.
8.00; ft³
